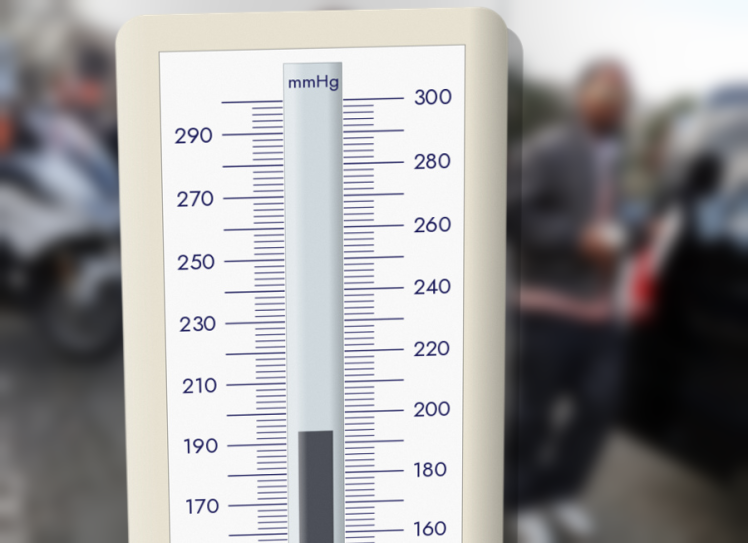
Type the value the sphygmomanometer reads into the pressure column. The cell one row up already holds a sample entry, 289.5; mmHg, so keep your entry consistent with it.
194; mmHg
